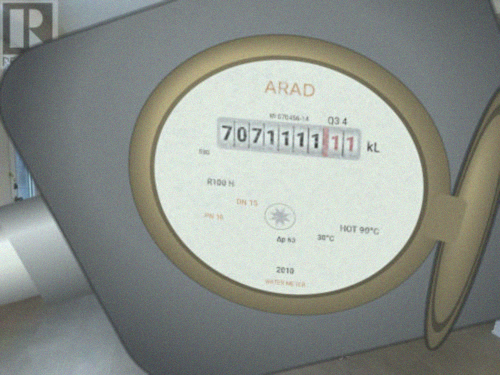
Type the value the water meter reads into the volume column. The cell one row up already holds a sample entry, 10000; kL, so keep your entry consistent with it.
7071111.11; kL
